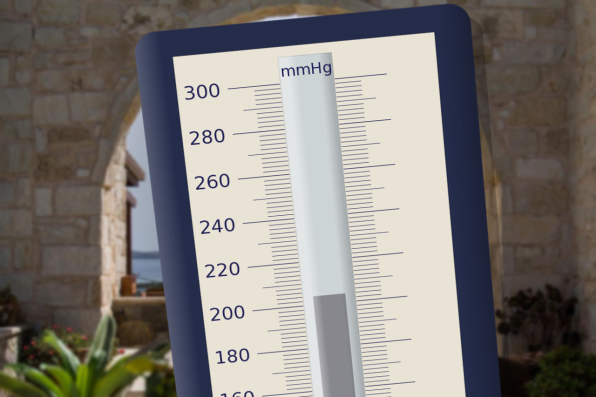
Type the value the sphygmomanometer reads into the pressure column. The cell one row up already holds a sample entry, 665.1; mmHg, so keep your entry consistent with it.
204; mmHg
